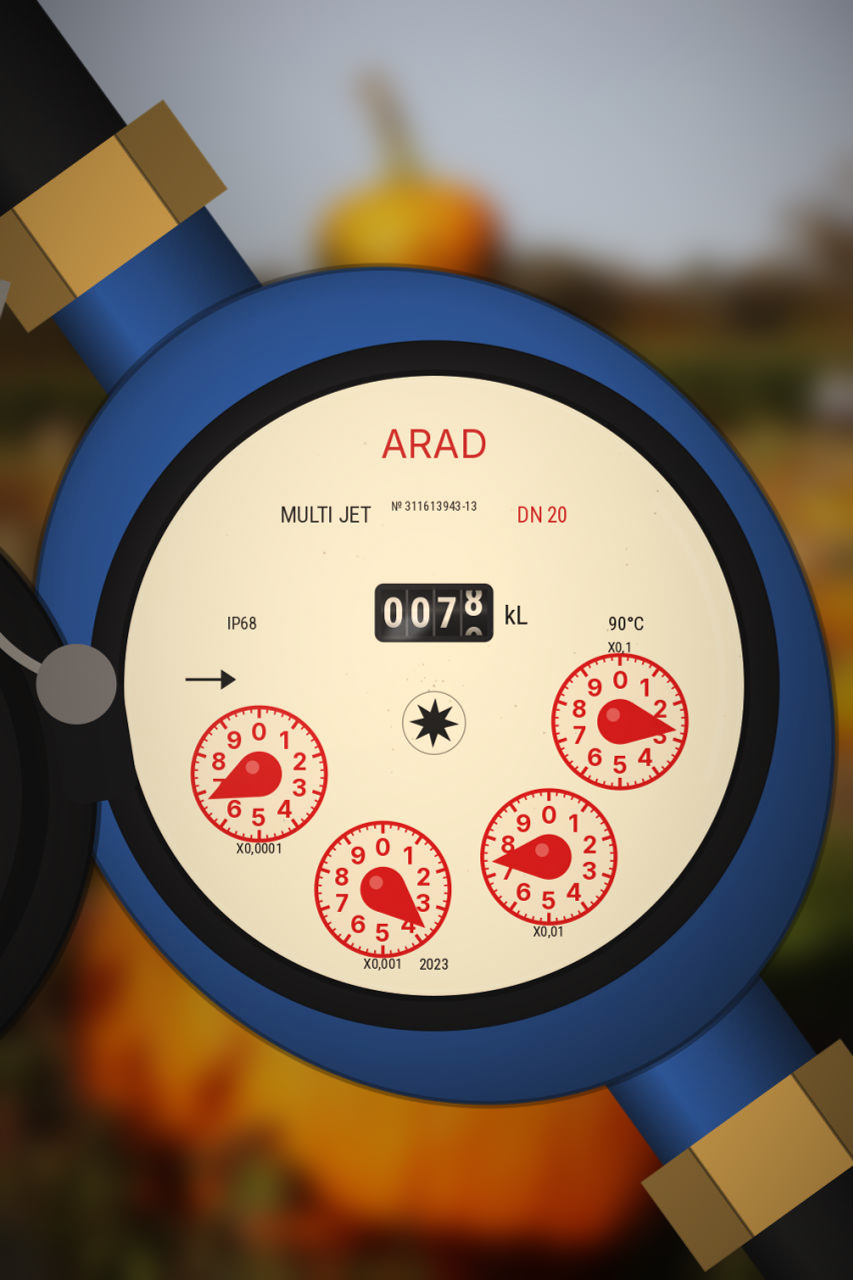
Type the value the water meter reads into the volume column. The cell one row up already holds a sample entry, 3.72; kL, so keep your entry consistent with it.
78.2736; kL
